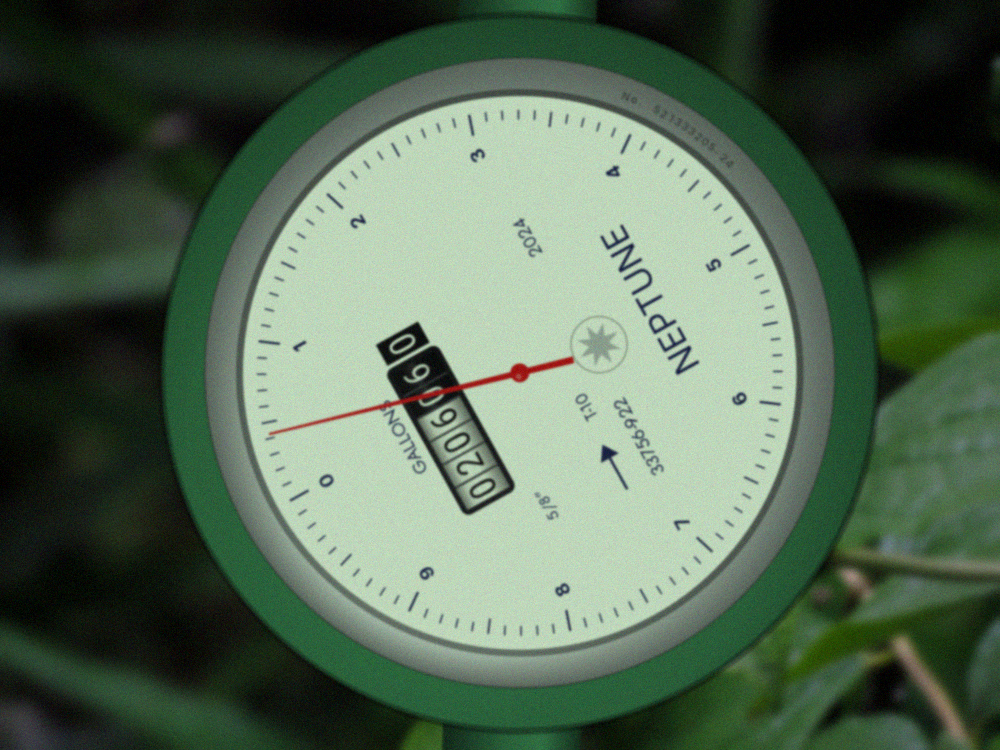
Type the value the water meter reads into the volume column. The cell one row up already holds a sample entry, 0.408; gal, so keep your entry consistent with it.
206060.4; gal
